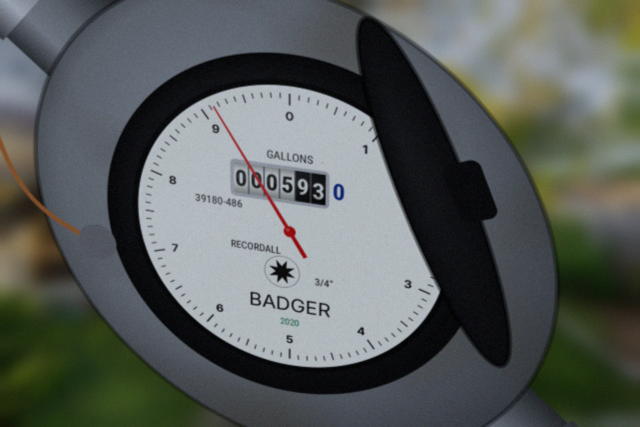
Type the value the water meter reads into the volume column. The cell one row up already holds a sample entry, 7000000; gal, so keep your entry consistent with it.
5929.1; gal
